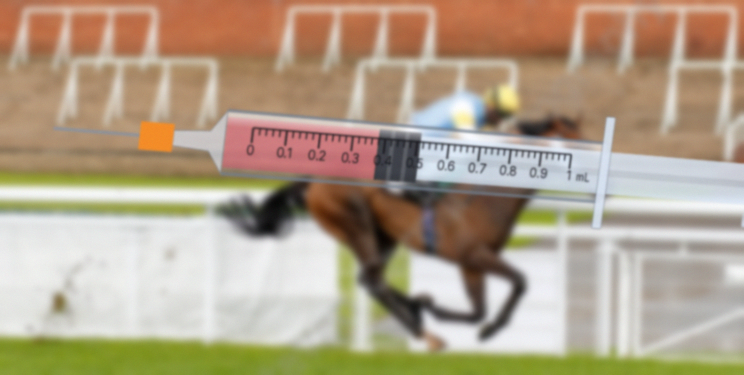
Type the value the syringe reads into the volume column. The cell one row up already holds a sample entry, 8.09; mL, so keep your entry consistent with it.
0.38; mL
